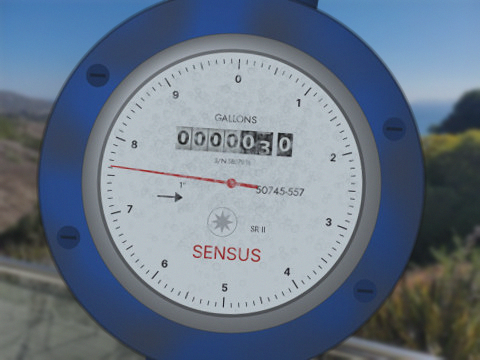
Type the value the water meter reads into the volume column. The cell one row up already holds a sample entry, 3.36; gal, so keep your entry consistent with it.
27.6; gal
